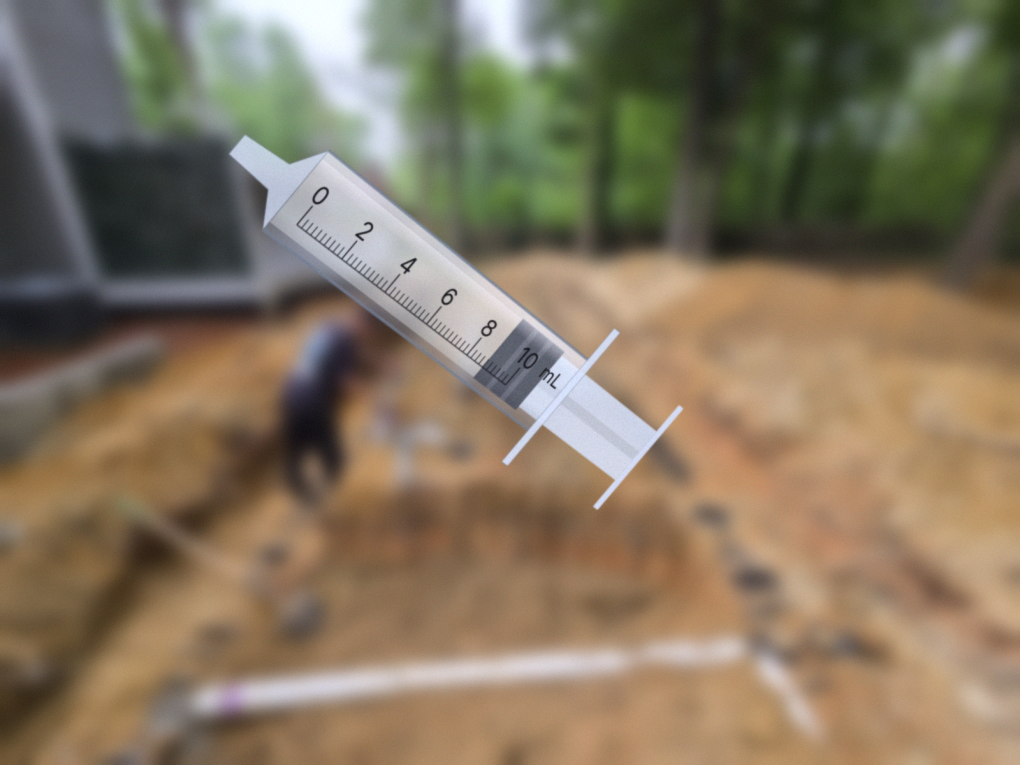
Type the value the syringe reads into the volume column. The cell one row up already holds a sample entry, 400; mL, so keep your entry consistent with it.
8.8; mL
